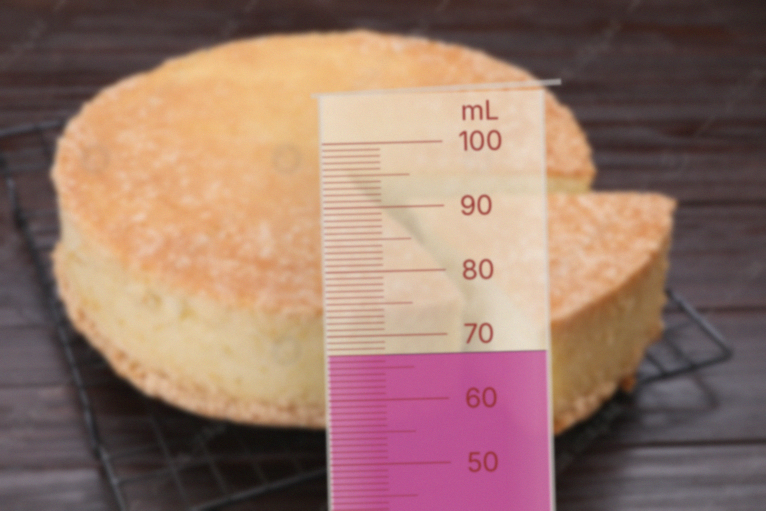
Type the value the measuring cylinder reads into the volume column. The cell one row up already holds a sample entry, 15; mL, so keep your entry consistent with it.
67; mL
